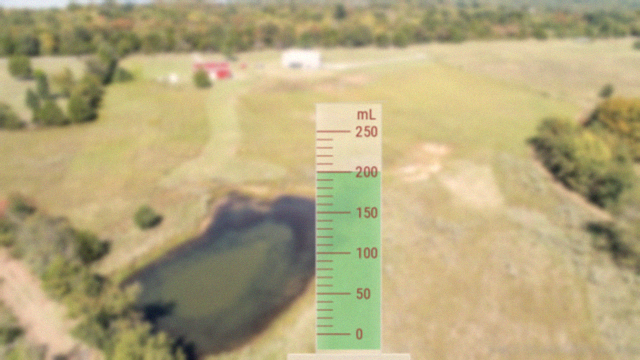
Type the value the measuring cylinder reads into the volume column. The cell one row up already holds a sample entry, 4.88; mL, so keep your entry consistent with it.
200; mL
